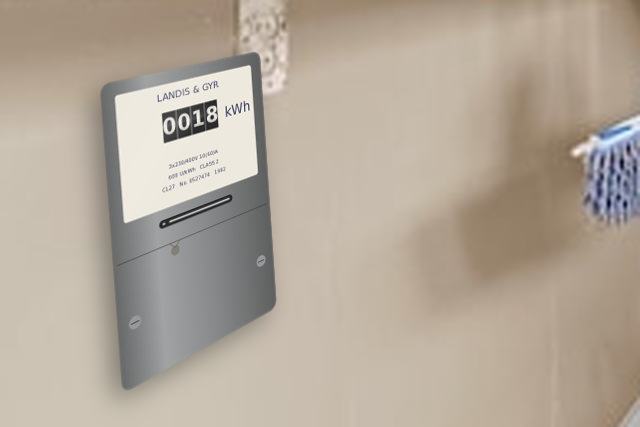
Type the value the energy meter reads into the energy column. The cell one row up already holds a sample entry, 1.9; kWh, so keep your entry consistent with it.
18; kWh
